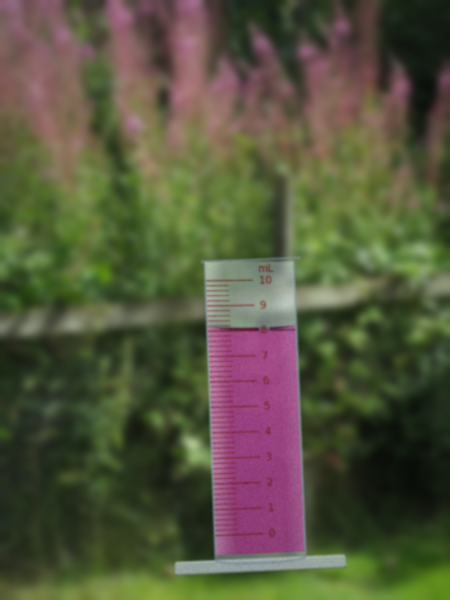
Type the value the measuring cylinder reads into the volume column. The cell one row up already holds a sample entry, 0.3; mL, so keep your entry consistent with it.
8; mL
